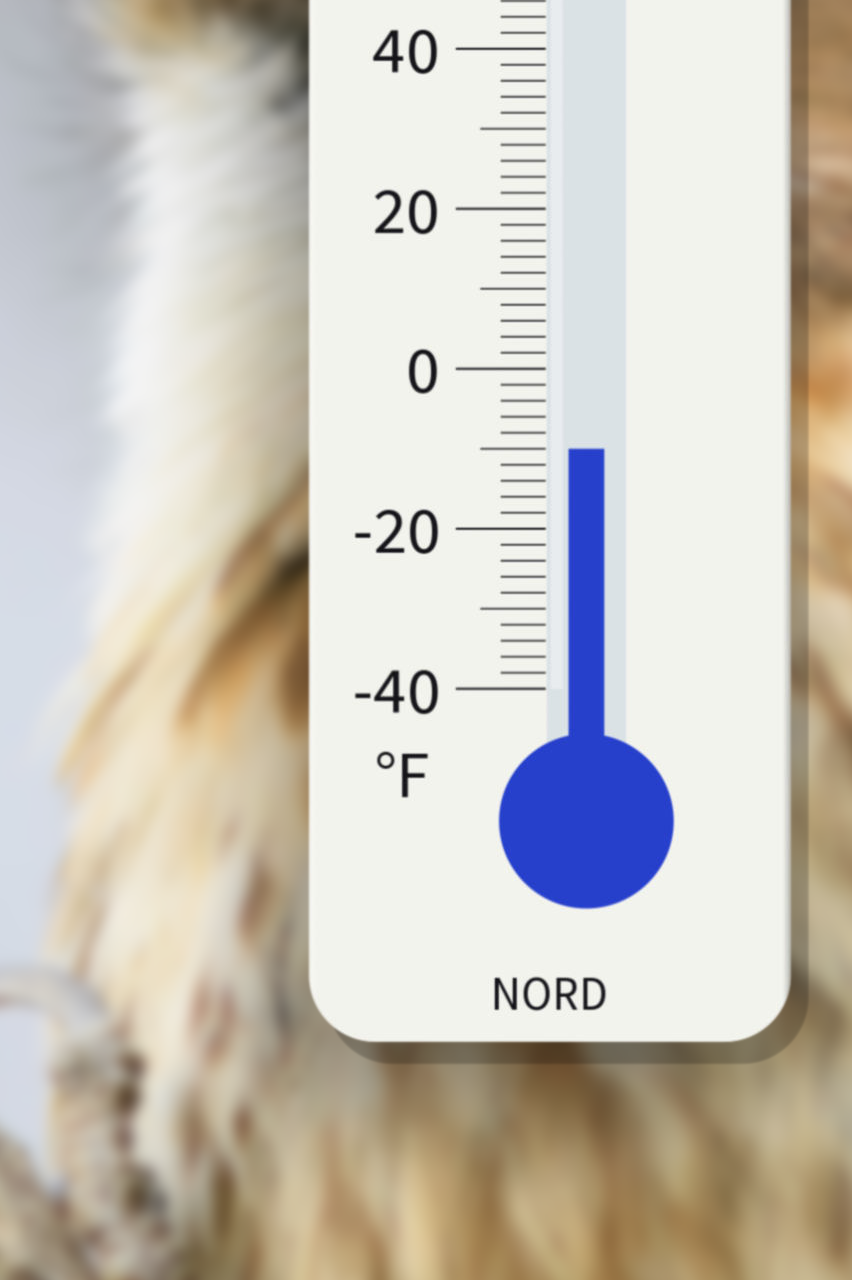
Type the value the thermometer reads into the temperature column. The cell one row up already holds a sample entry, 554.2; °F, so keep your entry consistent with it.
-10; °F
